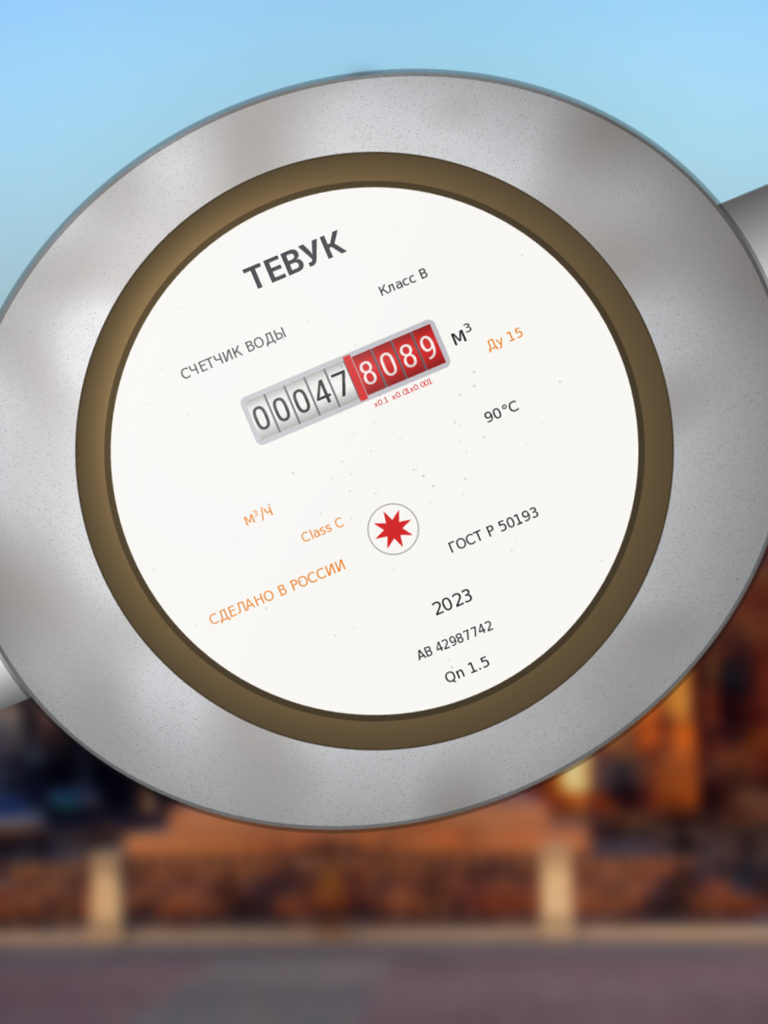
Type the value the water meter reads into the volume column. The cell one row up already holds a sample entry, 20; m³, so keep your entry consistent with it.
47.8089; m³
